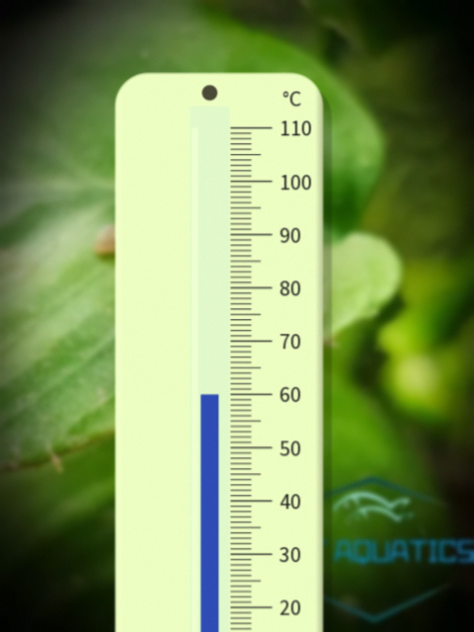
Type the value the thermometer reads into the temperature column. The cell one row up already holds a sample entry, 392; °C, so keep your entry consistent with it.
60; °C
